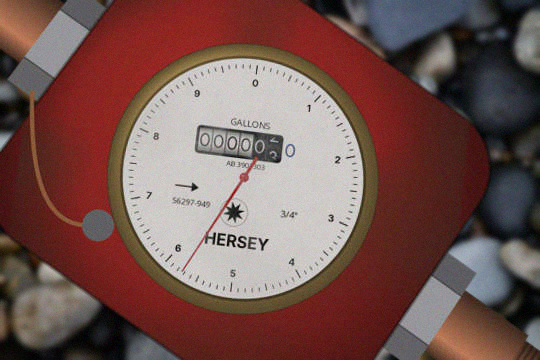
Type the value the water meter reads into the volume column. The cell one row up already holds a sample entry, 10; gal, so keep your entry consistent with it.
25.7; gal
